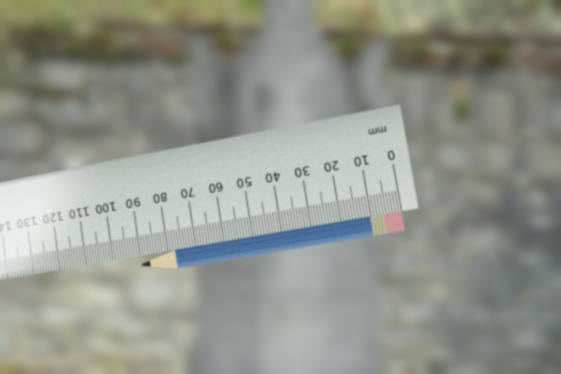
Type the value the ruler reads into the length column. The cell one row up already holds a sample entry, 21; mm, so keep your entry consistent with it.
90; mm
